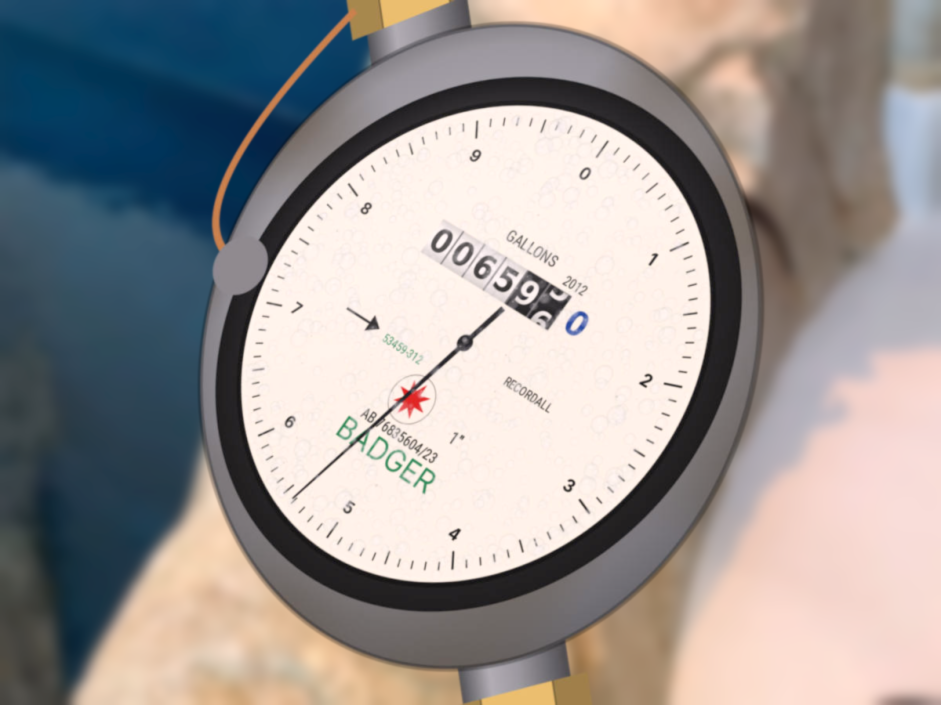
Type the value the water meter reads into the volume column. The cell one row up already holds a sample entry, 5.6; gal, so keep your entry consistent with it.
65955.4; gal
